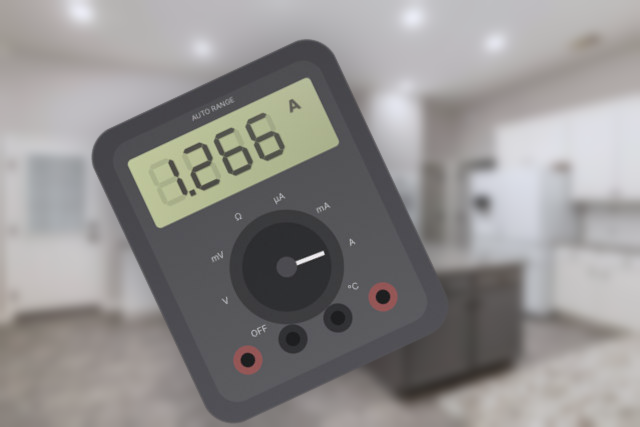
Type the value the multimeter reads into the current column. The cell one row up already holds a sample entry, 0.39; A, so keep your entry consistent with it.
1.266; A
